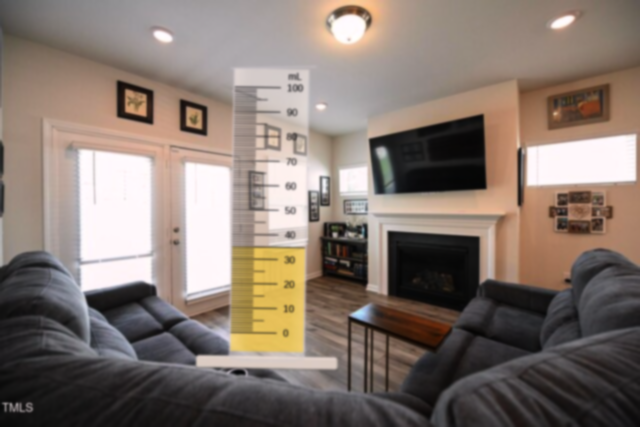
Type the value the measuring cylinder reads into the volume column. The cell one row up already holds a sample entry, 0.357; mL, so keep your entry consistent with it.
35; mL
